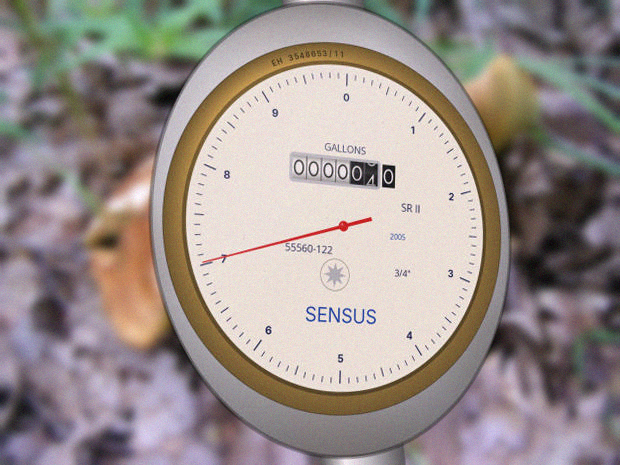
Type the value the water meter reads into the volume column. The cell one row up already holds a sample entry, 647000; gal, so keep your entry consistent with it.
37.0; gal
